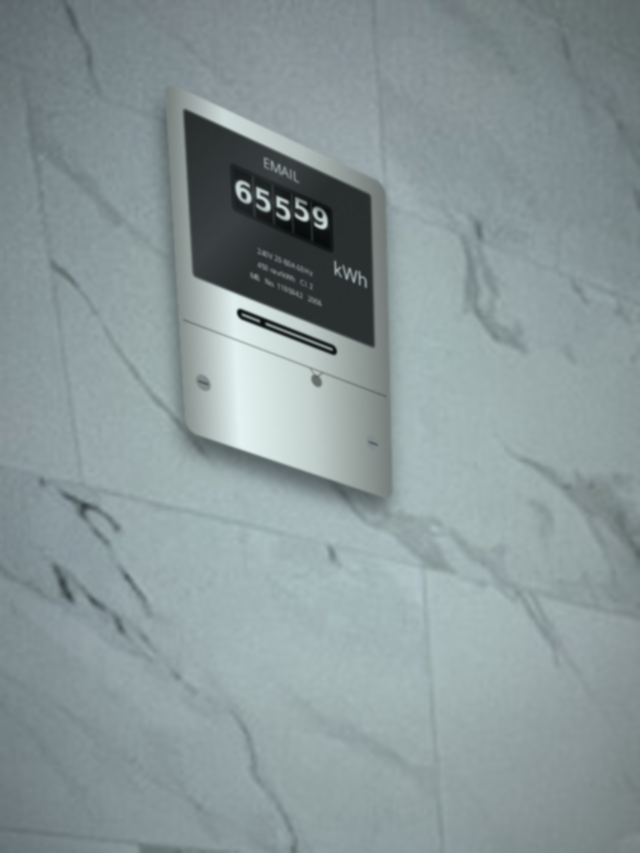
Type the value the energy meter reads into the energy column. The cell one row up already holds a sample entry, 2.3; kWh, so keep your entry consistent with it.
65559; kWh
